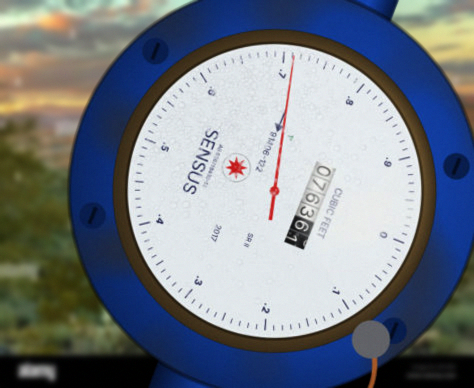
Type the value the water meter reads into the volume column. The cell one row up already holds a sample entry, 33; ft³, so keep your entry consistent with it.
76360.71; ft³
